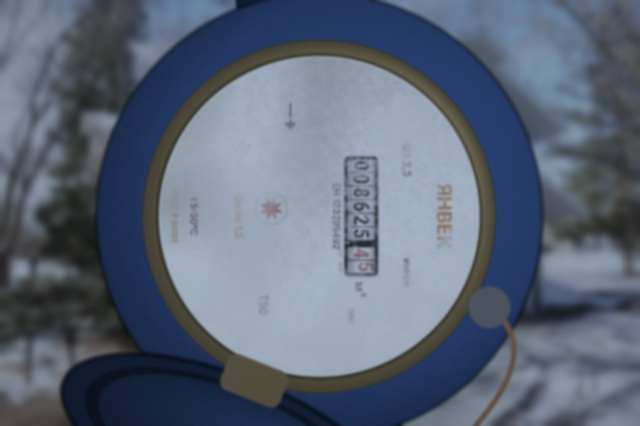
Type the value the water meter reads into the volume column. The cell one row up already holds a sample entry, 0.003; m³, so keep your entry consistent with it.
8625.45; m³
